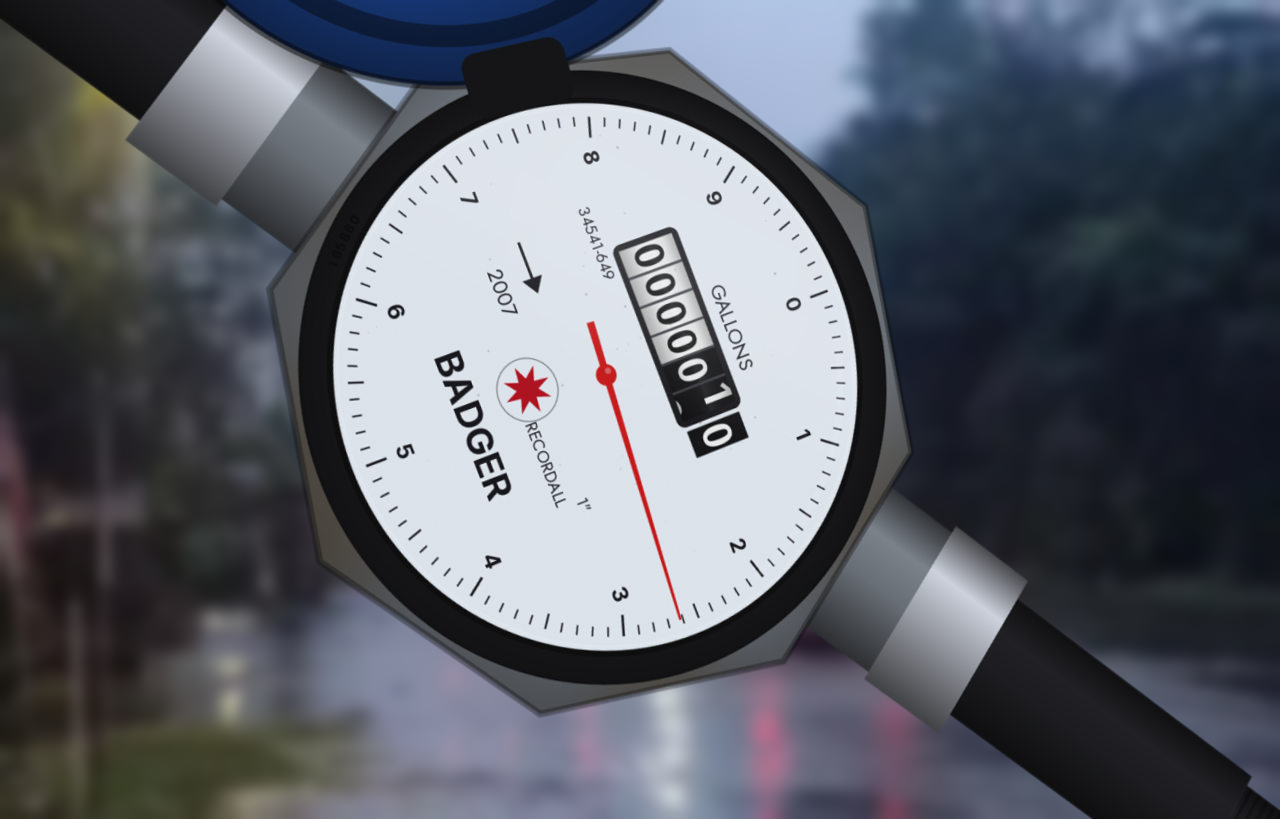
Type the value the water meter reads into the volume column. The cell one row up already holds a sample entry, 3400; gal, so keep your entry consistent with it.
12.6; gal
